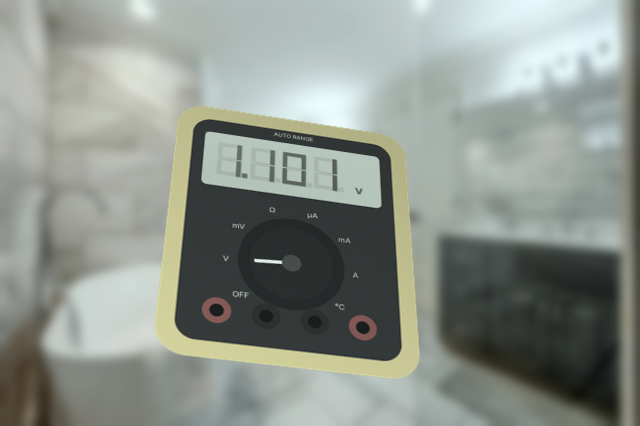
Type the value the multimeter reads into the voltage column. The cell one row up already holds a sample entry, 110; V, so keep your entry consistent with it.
1.101; V
